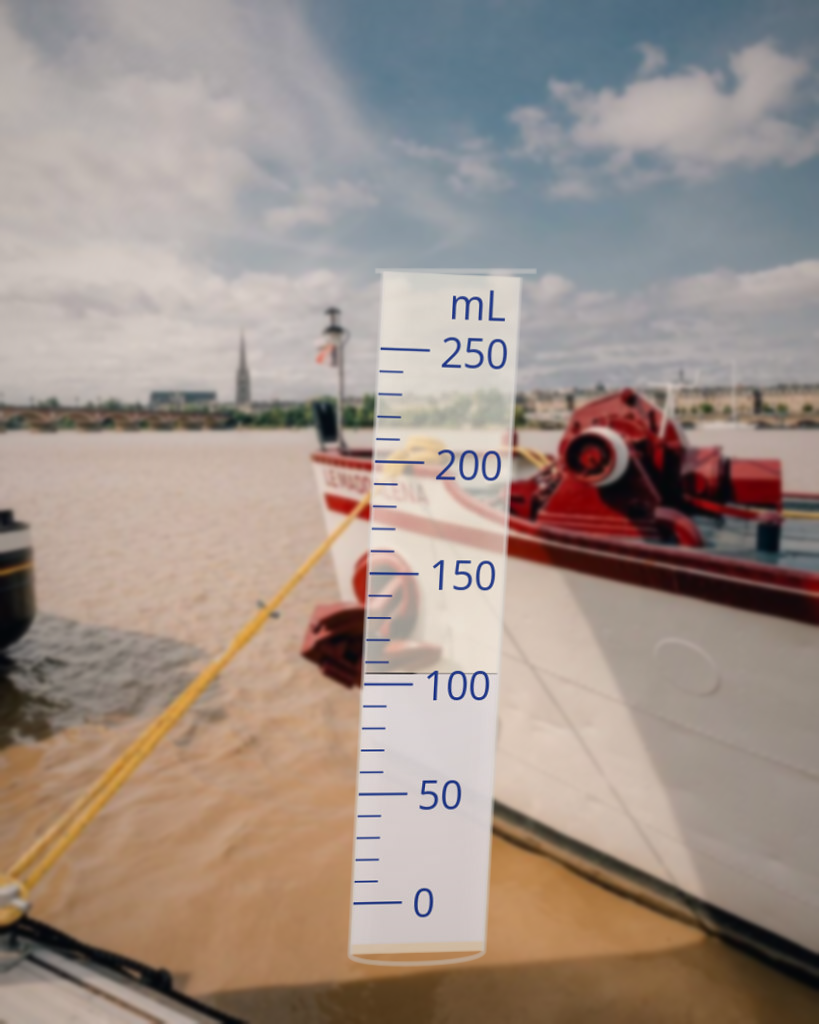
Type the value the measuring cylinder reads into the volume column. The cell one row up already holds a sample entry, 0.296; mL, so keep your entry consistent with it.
105; mL
